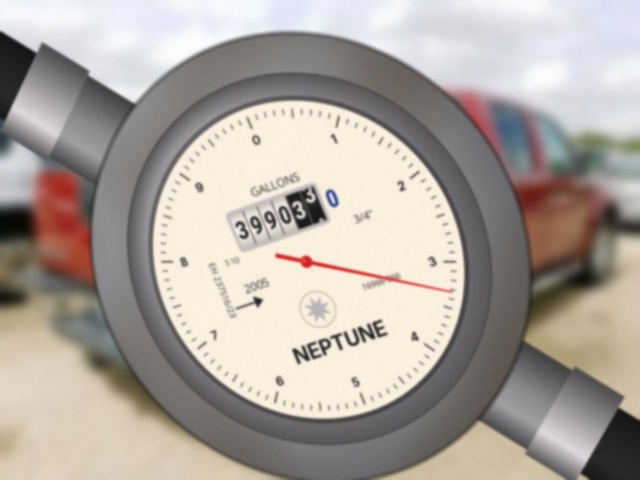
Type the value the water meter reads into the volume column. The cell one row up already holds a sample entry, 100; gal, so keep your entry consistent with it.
3990333.3; gal
